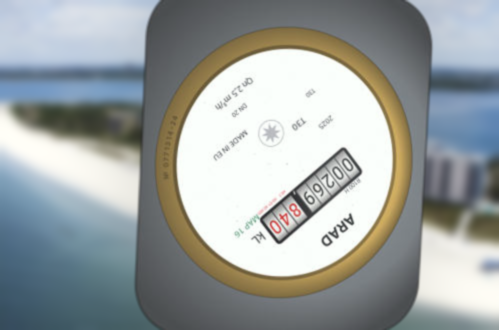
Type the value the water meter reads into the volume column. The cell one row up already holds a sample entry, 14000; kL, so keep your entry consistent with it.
269.840; kL
